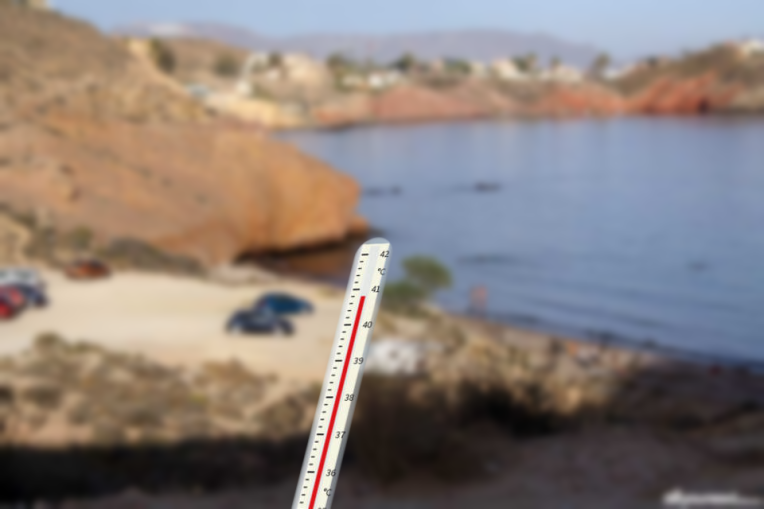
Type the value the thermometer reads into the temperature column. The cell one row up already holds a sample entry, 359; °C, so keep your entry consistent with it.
40.8; °C
